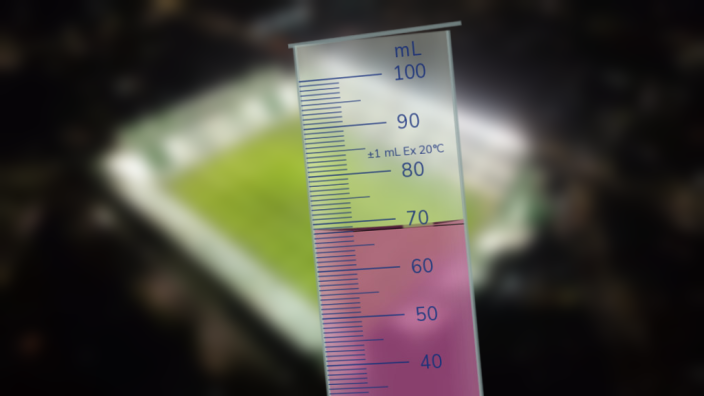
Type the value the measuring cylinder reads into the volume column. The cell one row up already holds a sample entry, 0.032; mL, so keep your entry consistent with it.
68; mL
